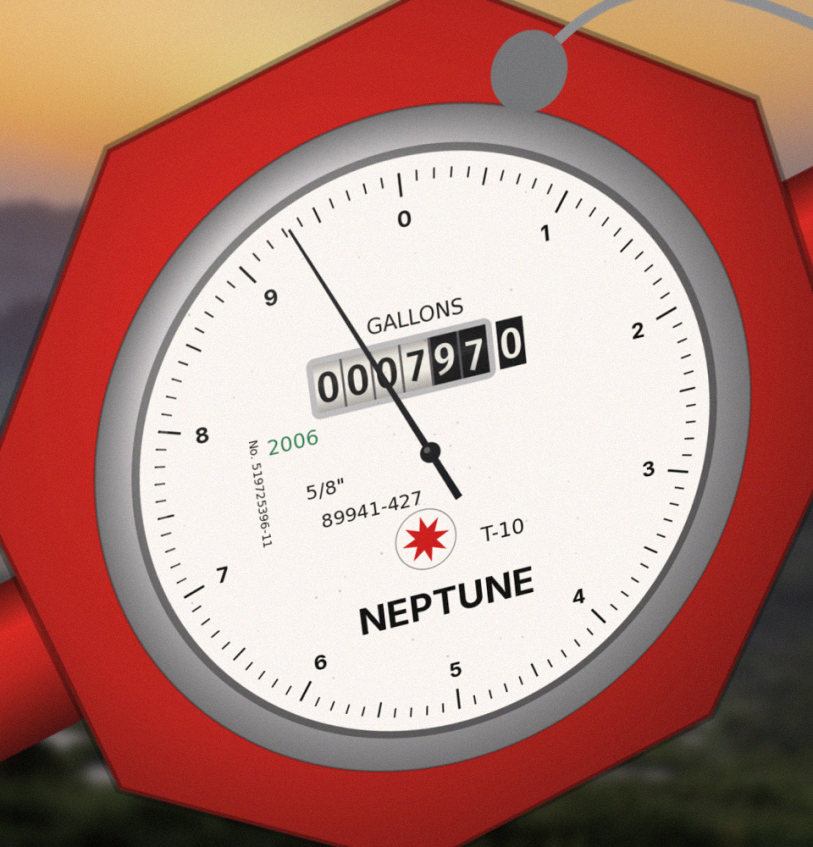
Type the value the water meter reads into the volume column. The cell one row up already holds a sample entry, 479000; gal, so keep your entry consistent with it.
7969.3; gal
